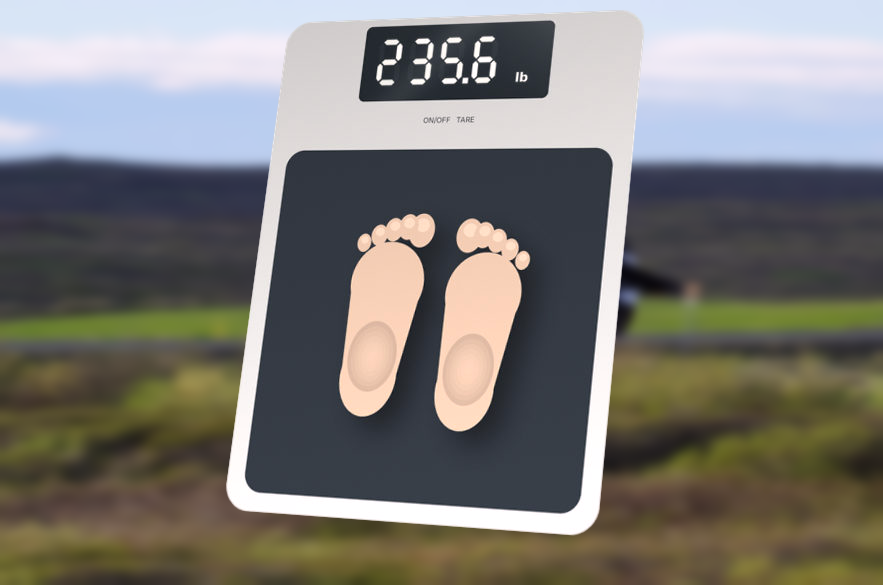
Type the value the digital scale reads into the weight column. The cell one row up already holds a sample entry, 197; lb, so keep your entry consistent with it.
235.6; lb
